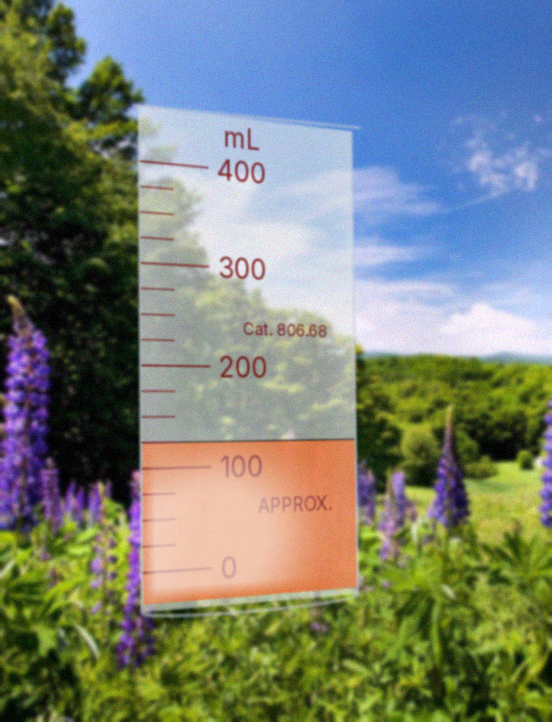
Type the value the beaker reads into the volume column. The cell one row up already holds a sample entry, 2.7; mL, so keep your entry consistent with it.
125; mL
